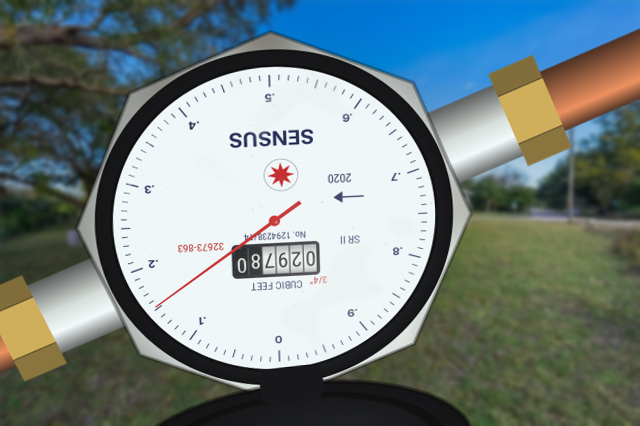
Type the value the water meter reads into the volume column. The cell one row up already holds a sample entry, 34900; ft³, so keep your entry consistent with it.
29780.15; ft³
